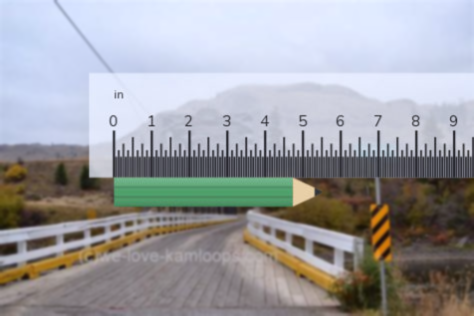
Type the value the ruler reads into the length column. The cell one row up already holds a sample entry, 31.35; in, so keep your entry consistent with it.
5.5; in
